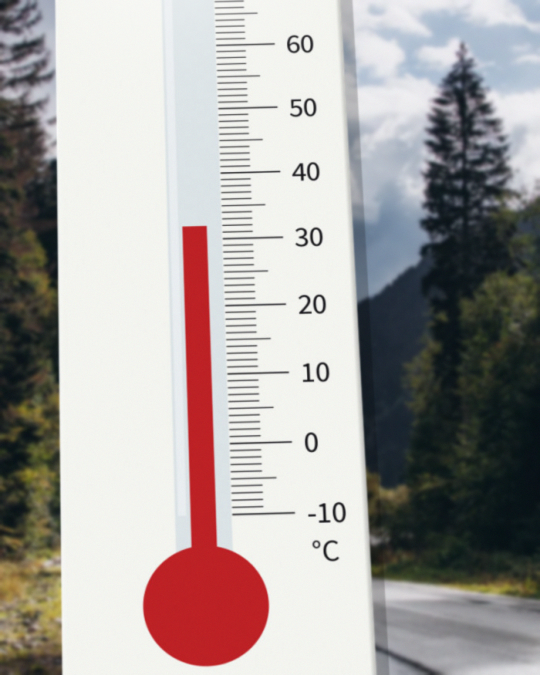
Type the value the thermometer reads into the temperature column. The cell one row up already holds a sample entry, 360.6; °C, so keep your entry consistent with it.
32; °C
